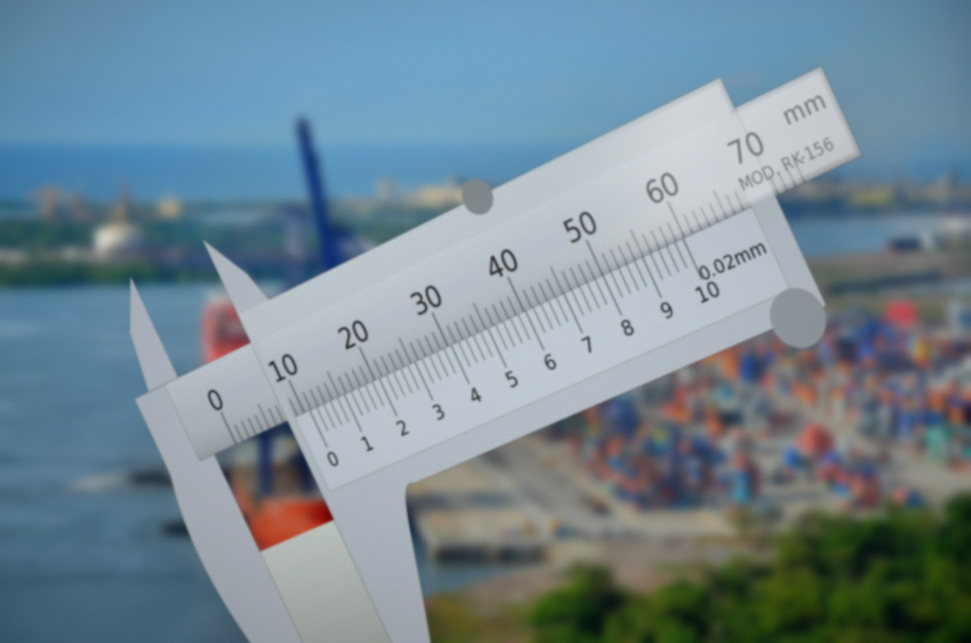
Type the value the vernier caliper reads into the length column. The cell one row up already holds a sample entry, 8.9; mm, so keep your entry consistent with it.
10.8; mm
